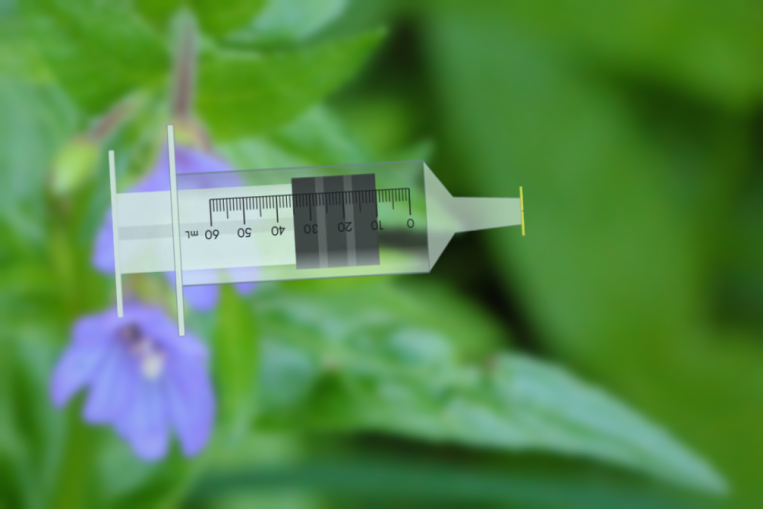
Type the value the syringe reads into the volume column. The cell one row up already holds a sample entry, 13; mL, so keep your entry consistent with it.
10; mL
